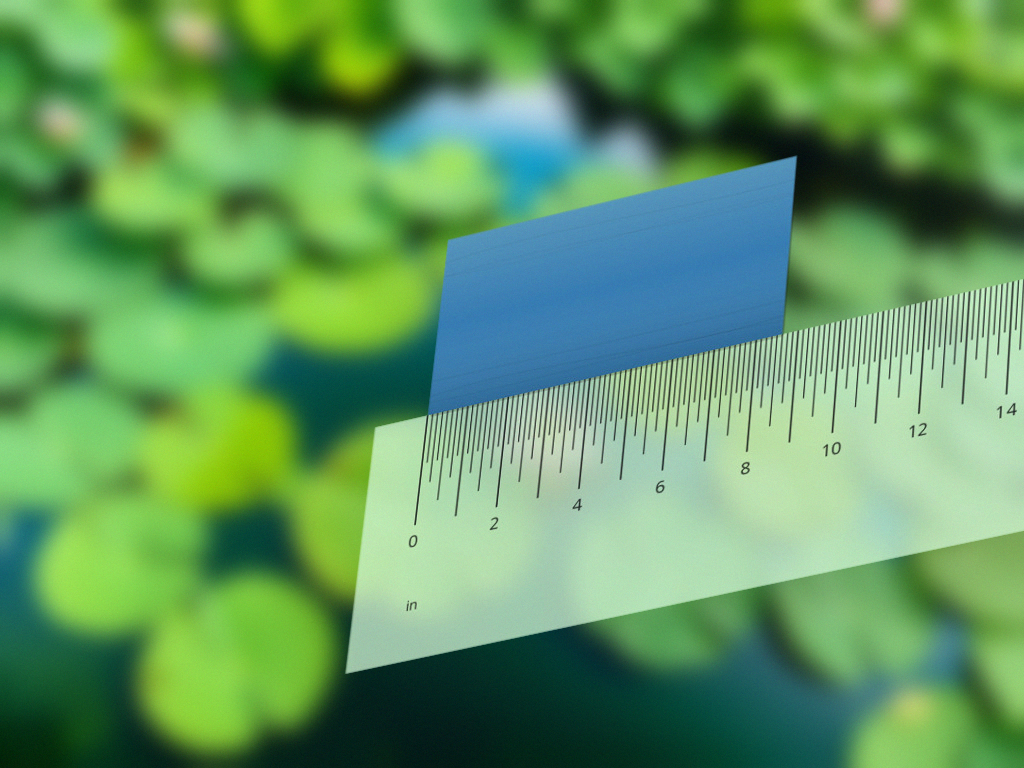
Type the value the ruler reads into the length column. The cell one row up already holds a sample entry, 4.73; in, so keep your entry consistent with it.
8.625; in
